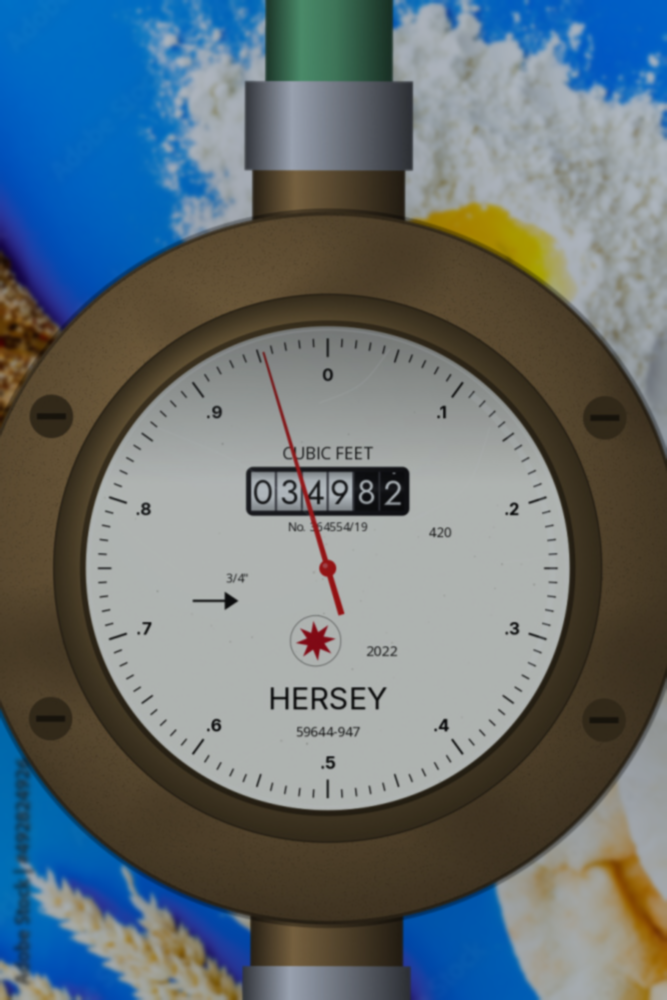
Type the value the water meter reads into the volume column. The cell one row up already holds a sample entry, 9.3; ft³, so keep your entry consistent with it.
34981.95; ft³
